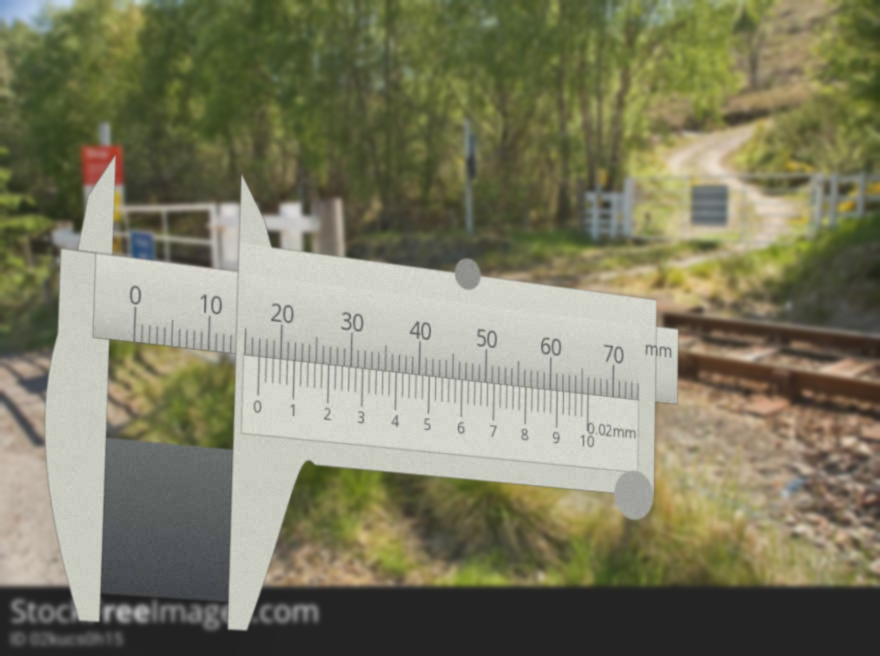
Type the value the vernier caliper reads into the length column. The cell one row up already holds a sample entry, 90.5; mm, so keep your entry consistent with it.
17.0; mm
